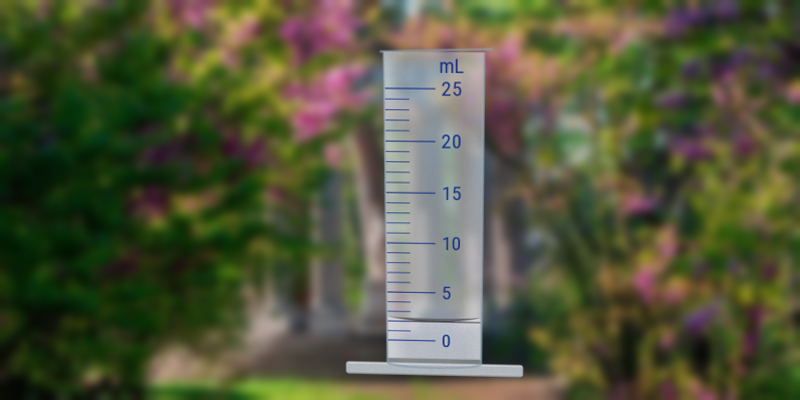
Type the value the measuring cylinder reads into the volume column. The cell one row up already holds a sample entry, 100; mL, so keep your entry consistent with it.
2; mL
